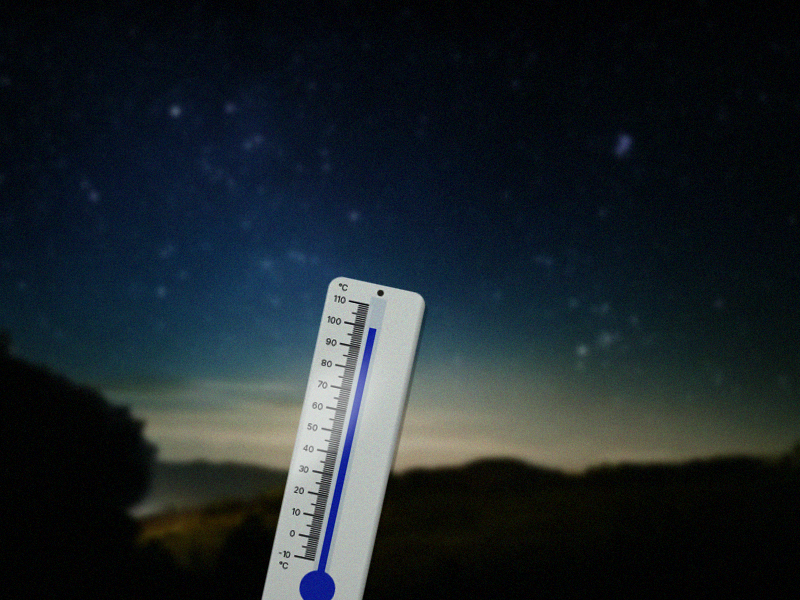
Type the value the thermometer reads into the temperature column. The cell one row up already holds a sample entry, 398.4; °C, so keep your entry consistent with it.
100; °C
